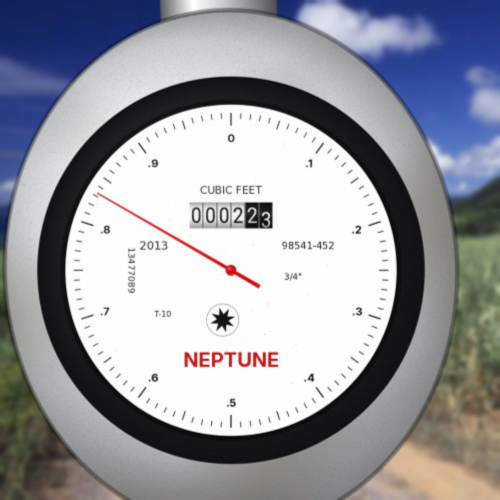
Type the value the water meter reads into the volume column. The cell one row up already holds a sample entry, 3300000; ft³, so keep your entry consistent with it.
222.83; ft³
